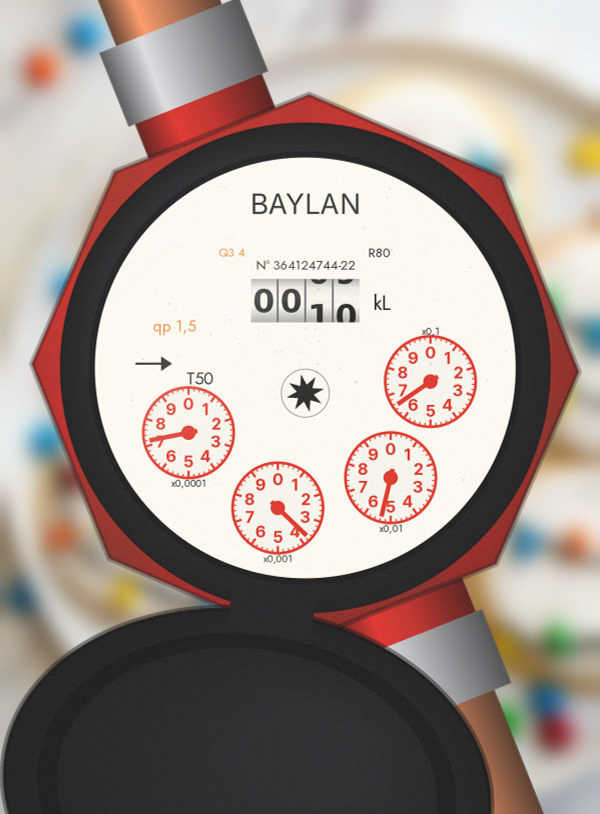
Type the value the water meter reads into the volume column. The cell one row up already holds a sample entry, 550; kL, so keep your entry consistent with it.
9.6537; kL
